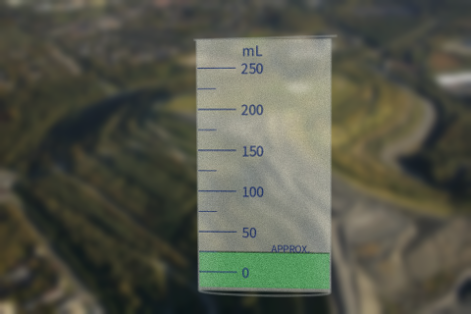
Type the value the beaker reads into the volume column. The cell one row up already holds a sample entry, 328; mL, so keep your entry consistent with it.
25; mL
